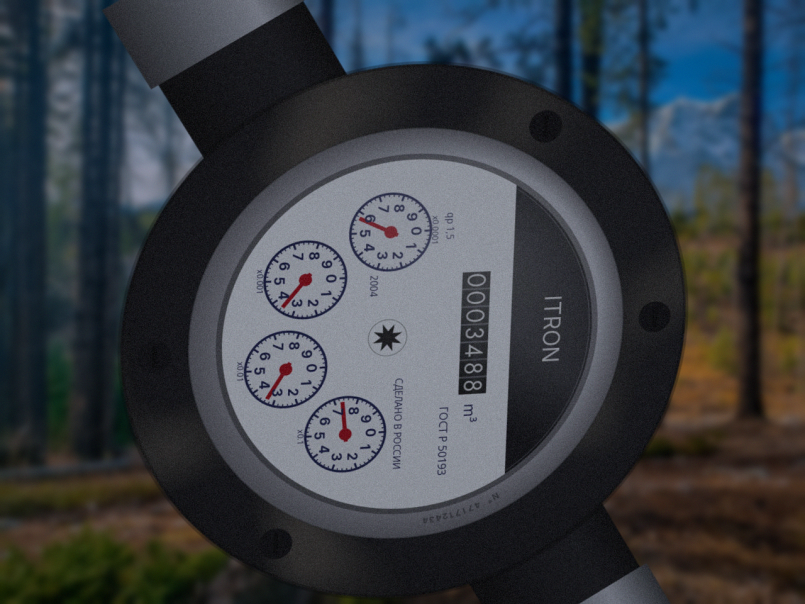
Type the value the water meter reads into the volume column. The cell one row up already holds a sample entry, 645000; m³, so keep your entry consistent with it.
3488.7335; m³
